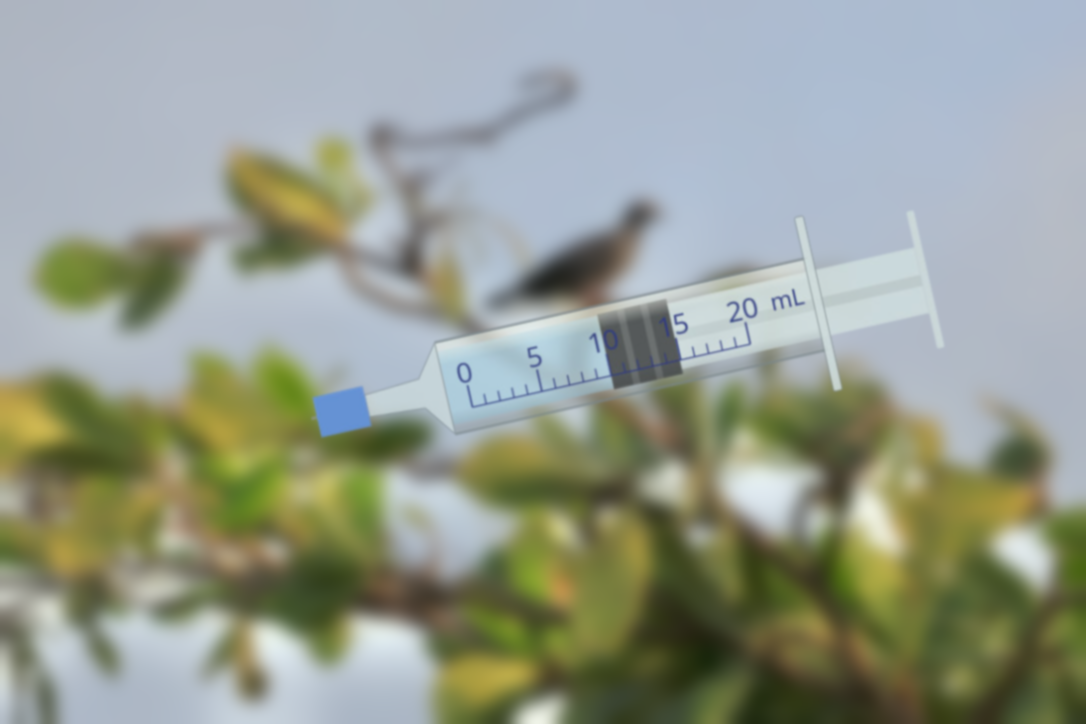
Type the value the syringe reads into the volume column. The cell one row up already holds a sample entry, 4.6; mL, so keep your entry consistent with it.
10; mL
